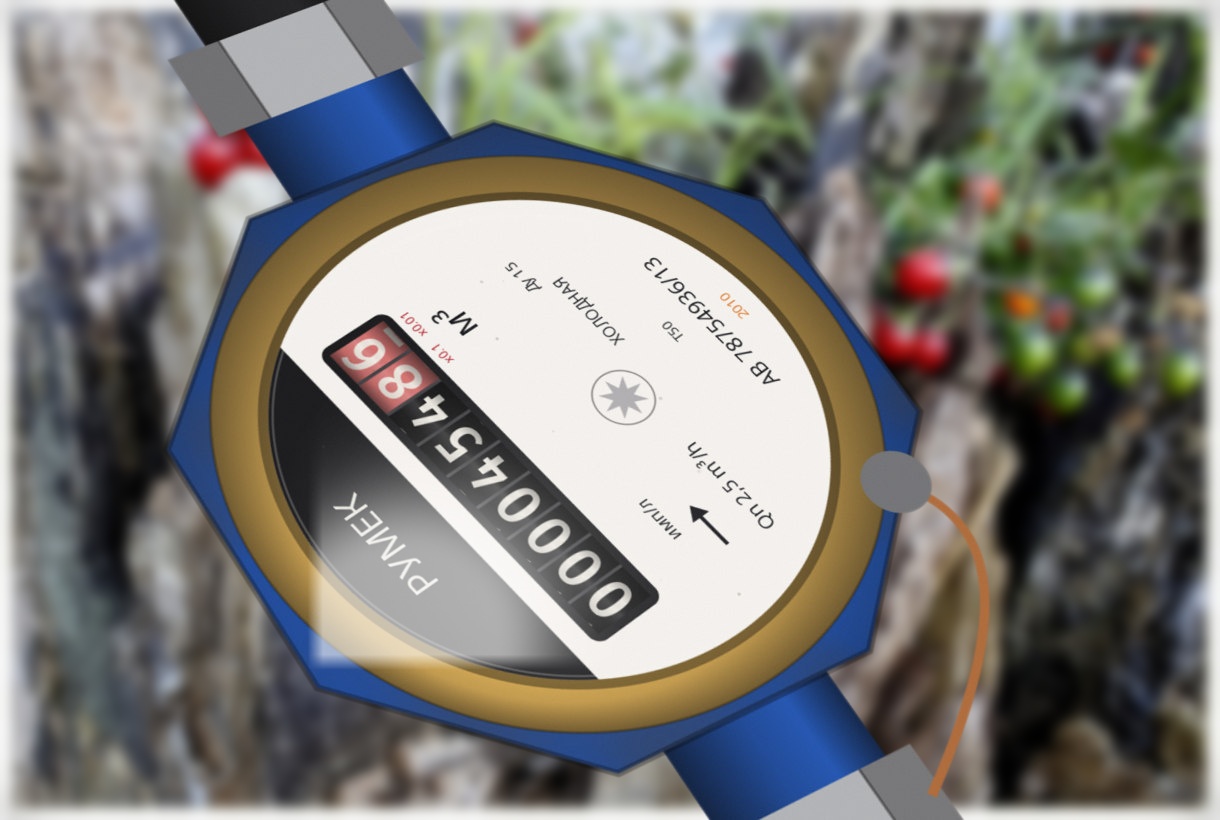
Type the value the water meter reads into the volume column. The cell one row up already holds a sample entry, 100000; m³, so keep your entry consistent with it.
454.86; m³
